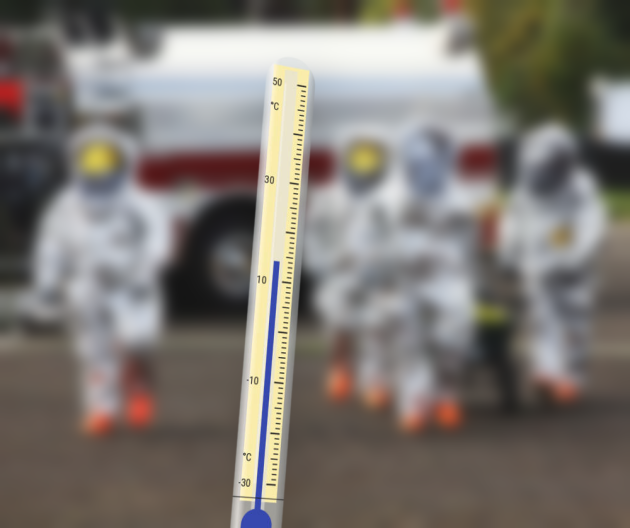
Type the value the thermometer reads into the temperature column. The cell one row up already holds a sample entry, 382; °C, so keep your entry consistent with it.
14; °C
